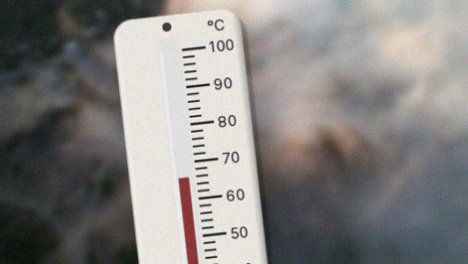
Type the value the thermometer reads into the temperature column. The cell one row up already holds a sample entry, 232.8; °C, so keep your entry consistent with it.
66; °C
